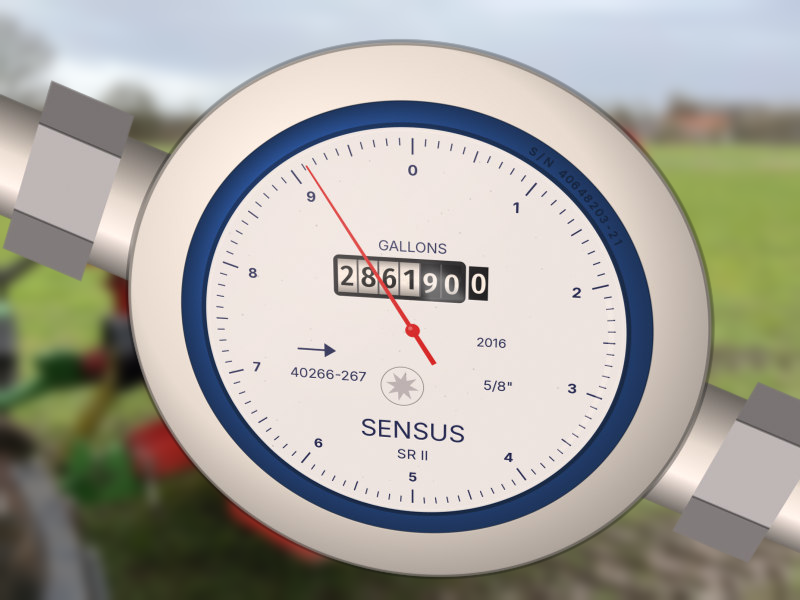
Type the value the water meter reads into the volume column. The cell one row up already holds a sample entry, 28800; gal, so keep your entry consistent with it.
2861899.1; gal
